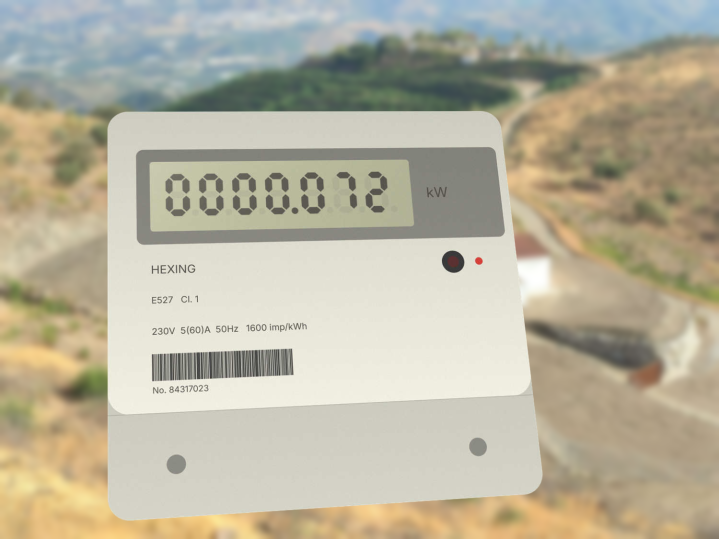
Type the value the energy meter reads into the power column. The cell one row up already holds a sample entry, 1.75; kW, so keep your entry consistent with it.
0.072; kW
